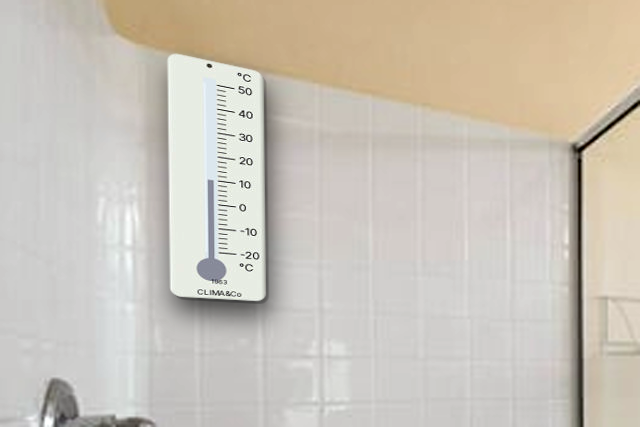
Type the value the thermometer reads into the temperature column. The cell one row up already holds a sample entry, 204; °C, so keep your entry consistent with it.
10; °C
